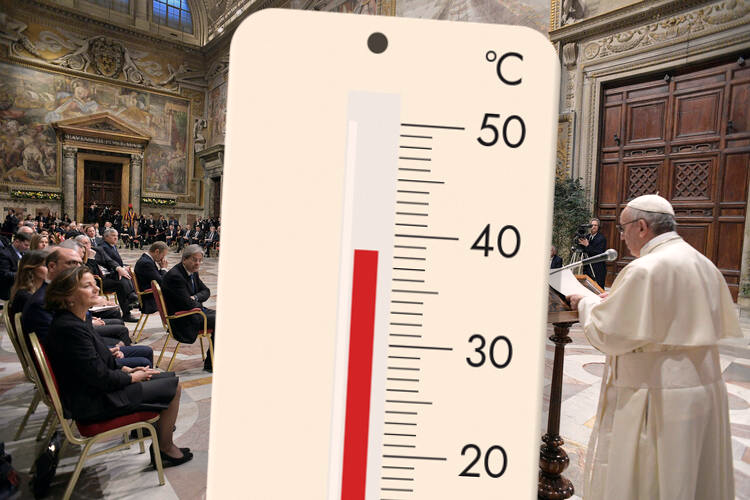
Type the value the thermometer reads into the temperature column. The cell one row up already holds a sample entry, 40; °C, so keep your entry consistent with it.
38.5; °C
